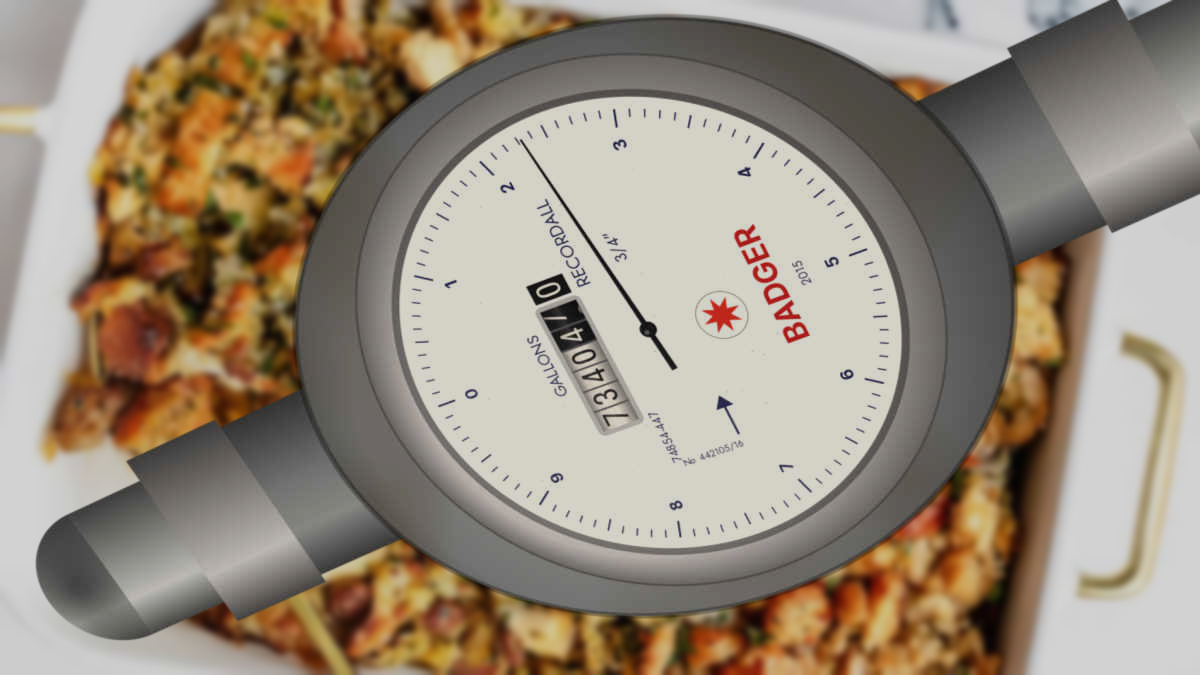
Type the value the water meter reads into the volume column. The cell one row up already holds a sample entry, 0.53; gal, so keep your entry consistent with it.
7340472.3; gal
